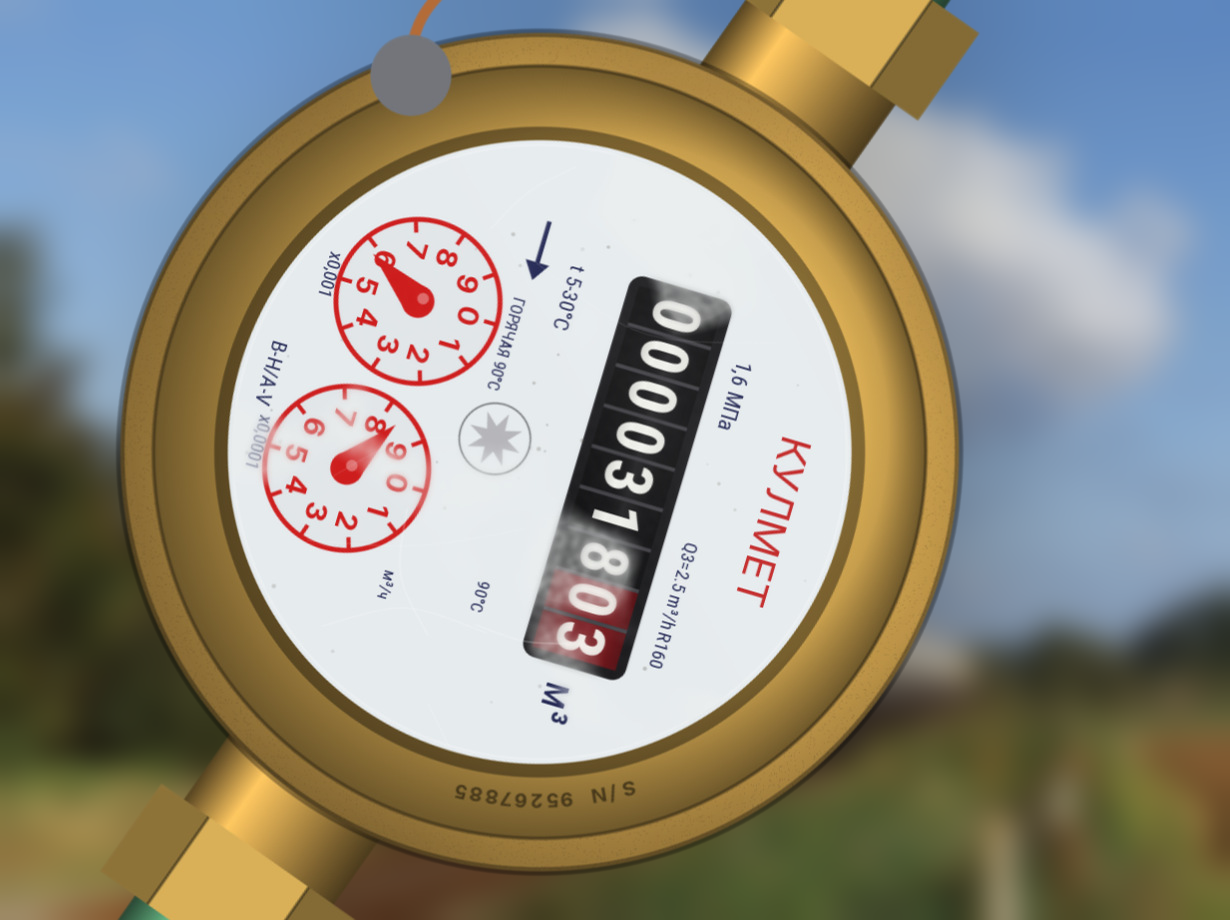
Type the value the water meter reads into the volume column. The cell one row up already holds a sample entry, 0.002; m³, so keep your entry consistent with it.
318.0358; m³
